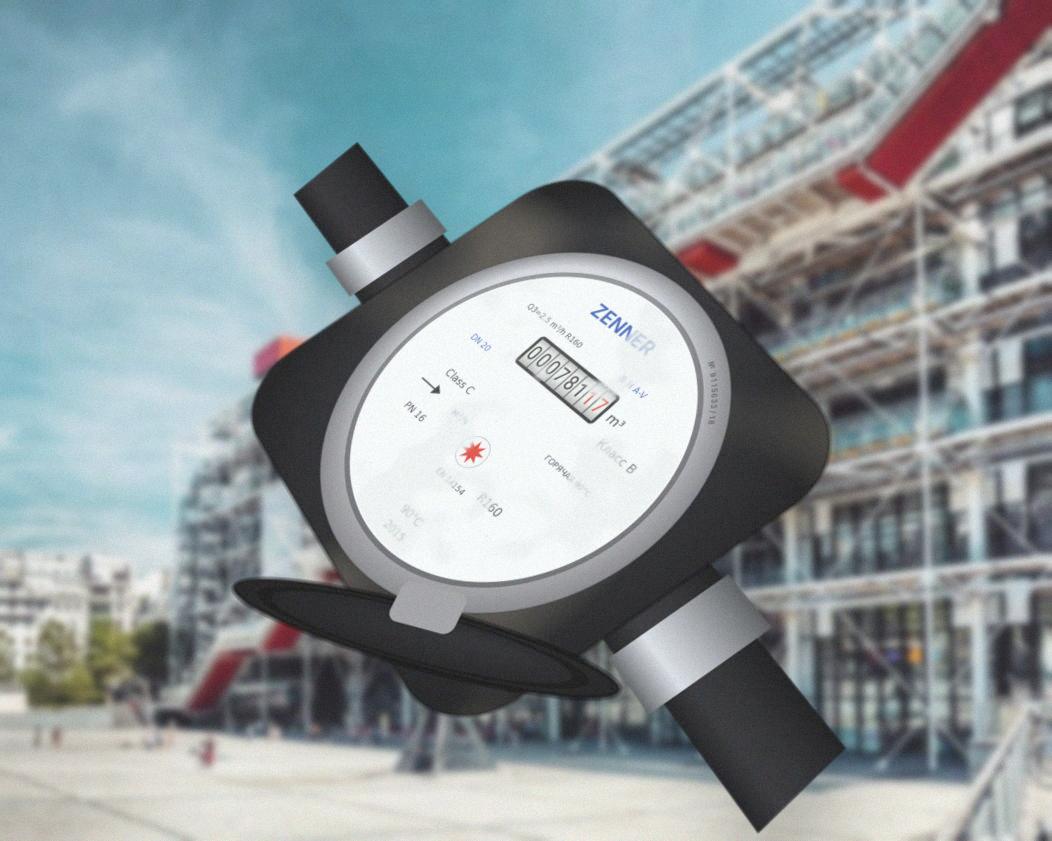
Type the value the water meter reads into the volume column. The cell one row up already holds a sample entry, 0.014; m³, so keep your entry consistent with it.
781.17; m³
